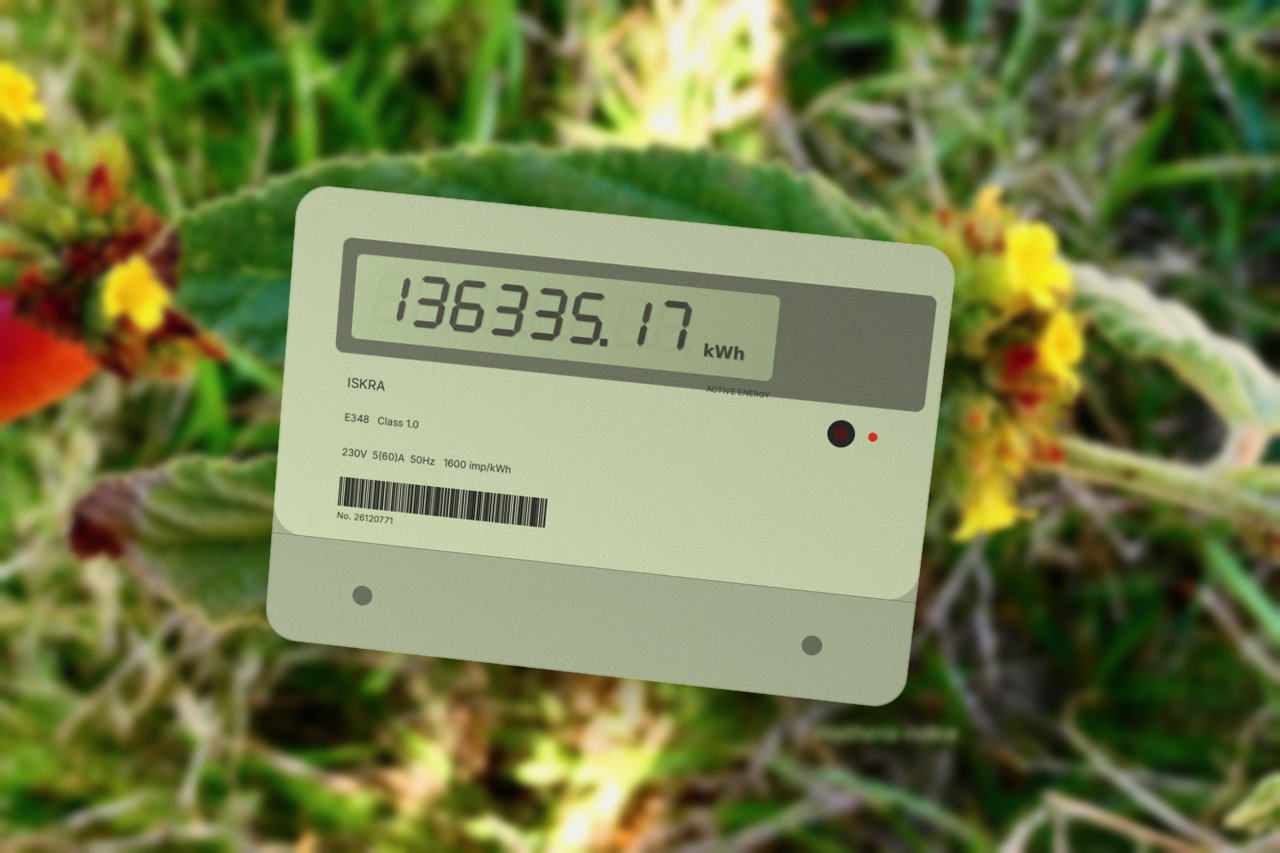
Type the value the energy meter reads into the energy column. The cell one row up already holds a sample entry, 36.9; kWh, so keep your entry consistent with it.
136335.17; kWh
